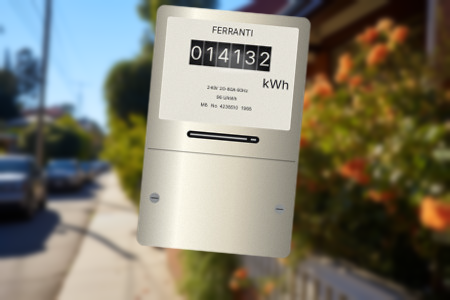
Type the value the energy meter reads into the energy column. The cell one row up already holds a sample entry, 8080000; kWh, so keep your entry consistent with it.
14132; kWh
